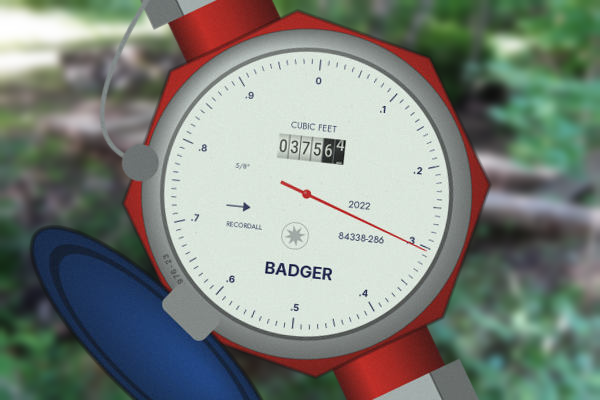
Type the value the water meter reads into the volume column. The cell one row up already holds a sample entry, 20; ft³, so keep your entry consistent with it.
37564.30; ft³
